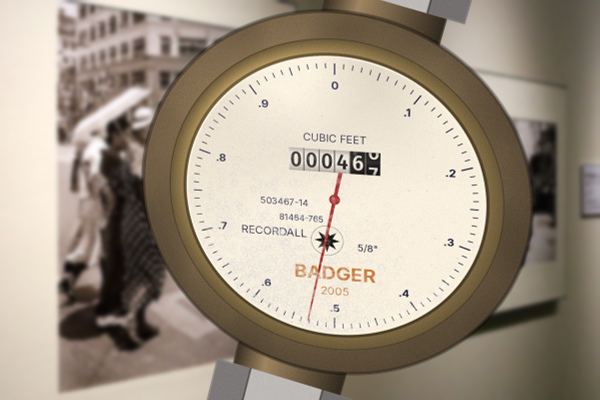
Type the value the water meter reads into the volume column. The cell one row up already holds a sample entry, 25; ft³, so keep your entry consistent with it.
466.53; ft³
